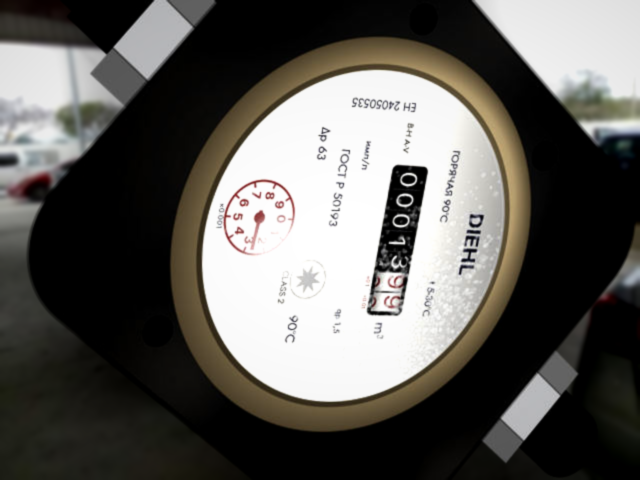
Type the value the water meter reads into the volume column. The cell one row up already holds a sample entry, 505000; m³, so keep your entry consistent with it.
13.992; m³
